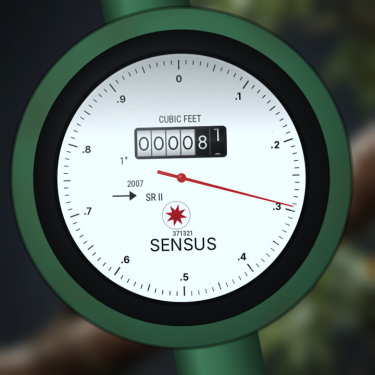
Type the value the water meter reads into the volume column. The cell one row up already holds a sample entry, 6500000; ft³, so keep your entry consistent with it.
81.29; ft³
